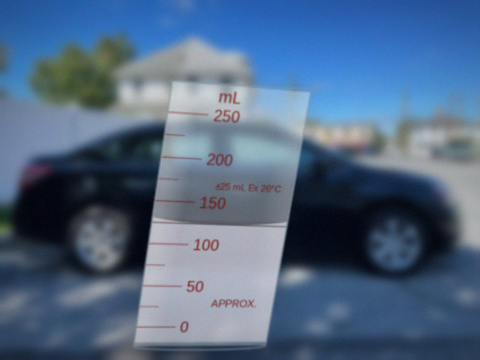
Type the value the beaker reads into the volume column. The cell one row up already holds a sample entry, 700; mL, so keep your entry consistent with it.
125; mL
